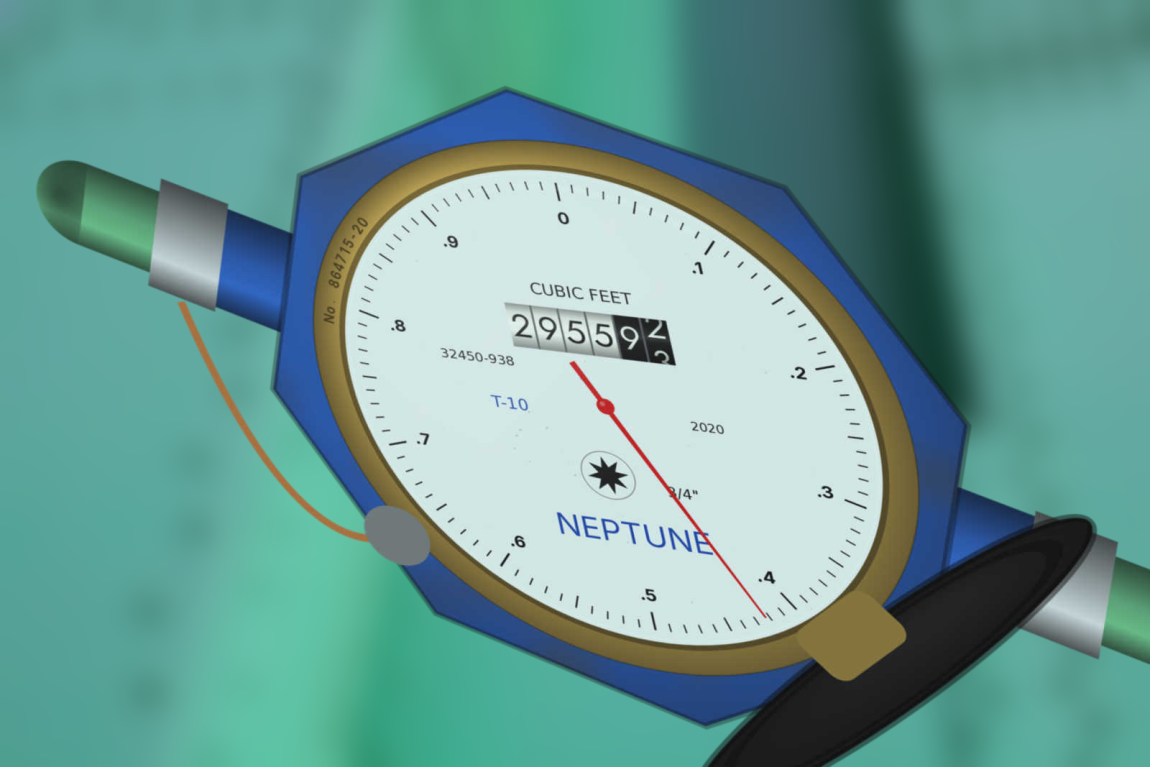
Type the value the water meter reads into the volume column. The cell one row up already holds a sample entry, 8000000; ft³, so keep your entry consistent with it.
295592.42; ft³
